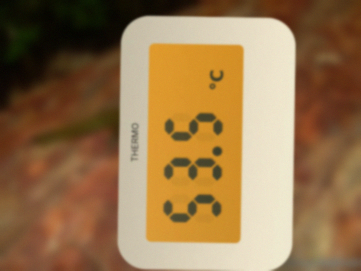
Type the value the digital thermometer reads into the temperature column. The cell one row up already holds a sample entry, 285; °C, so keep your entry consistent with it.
53.5; °C
